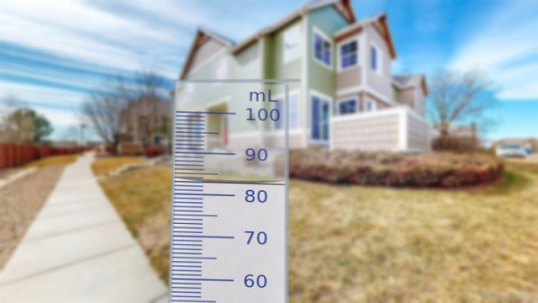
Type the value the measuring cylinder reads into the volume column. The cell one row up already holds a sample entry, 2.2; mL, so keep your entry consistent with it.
83; mL
